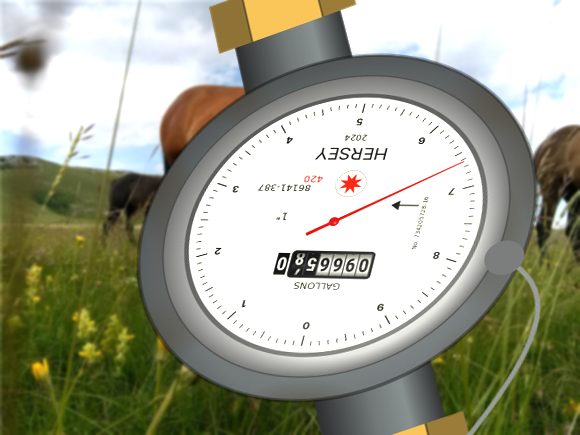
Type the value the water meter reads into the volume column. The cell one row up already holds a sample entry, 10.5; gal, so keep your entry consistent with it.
966576.6; gal
